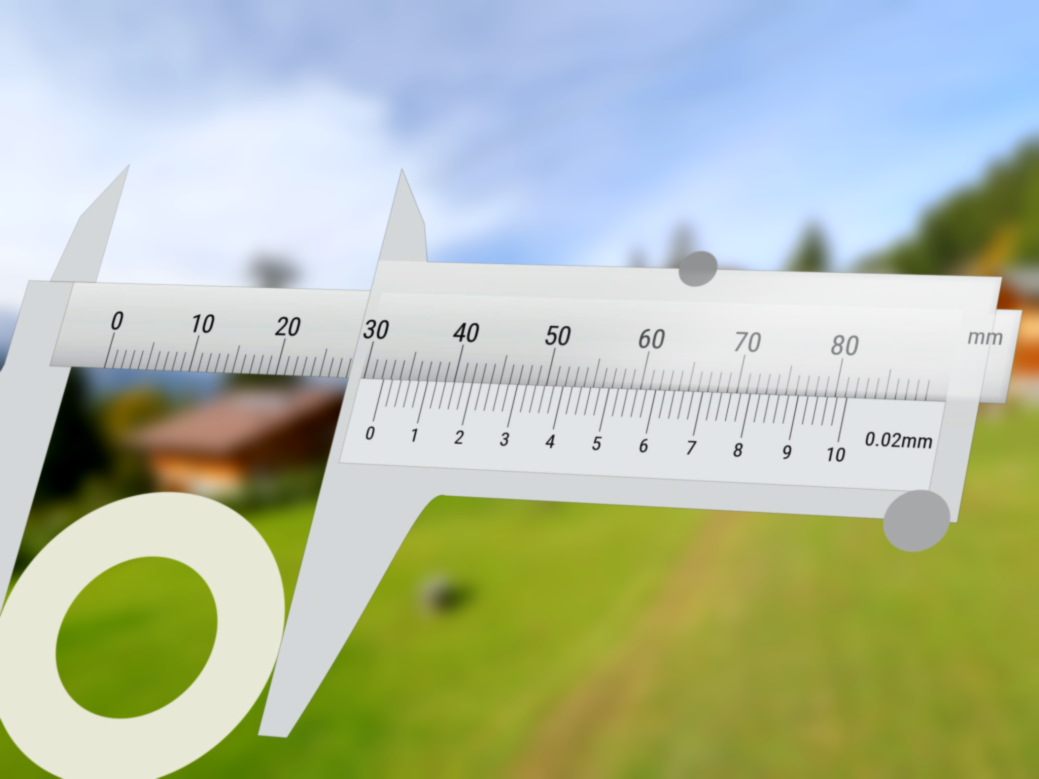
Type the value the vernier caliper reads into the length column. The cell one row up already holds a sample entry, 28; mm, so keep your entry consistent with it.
32.2; mm
